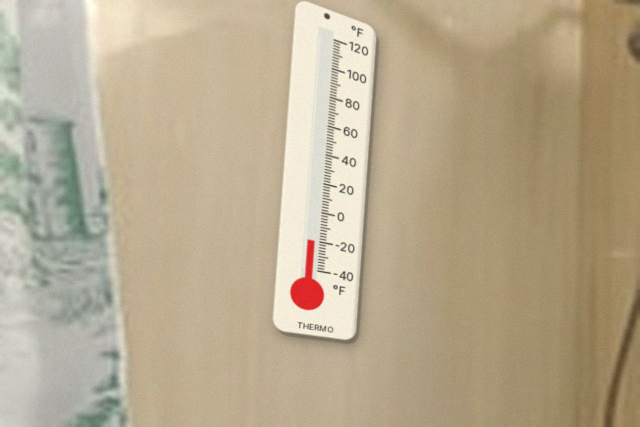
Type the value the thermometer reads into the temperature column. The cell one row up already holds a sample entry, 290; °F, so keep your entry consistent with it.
-20; °F
